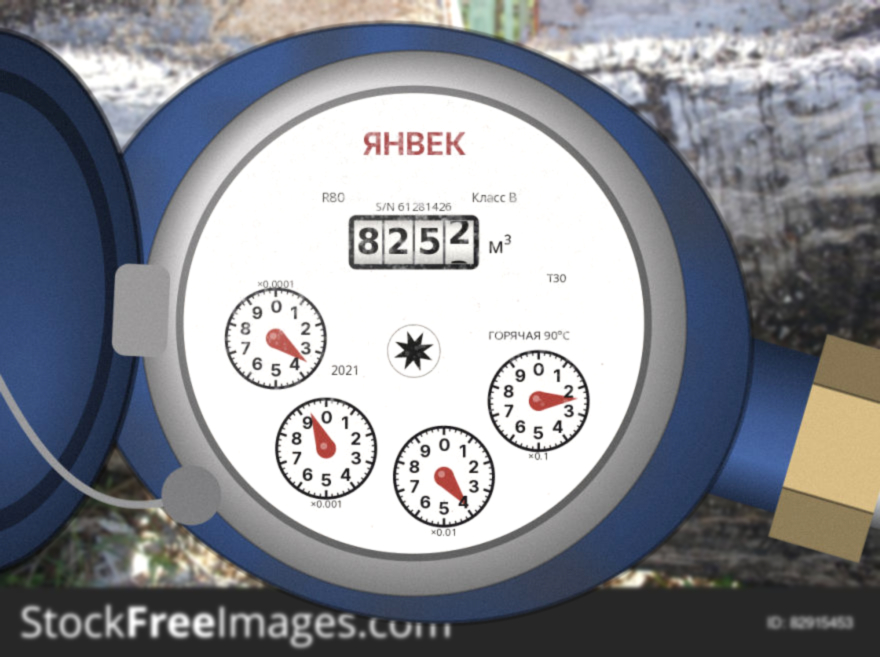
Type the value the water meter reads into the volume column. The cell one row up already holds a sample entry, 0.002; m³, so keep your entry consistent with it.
8252.2393; m³
